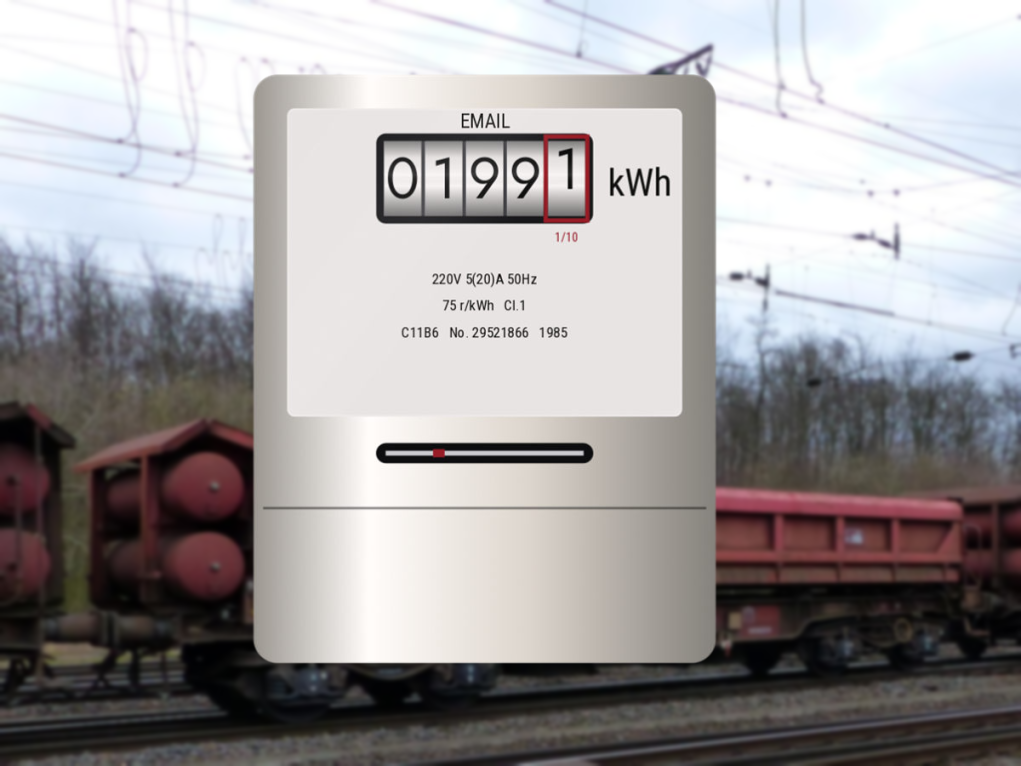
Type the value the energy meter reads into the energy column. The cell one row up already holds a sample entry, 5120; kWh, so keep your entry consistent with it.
199.1; kWh
